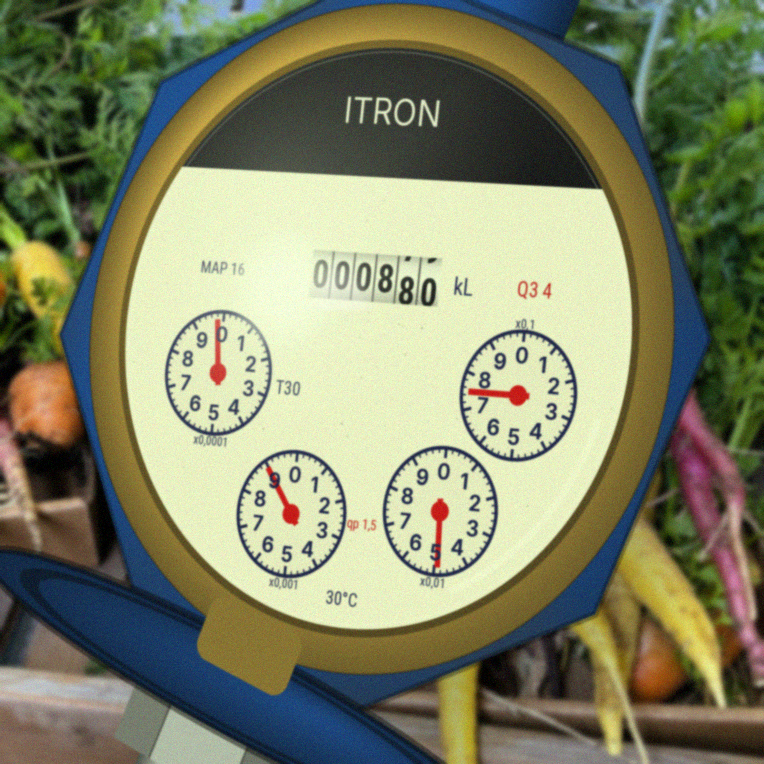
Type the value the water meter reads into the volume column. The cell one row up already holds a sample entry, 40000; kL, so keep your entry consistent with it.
879.7489; kL
